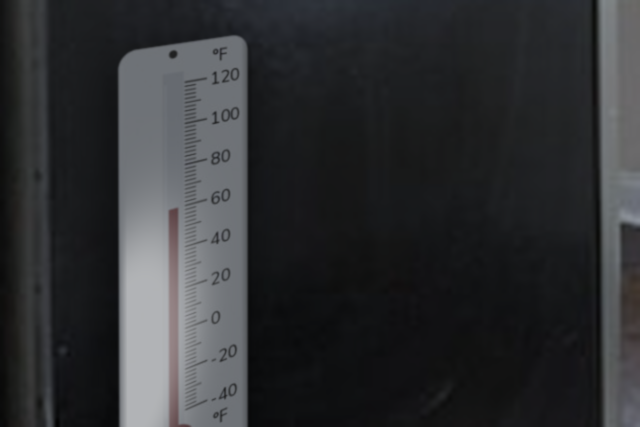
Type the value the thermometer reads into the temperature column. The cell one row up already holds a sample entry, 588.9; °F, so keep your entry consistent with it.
60; °F
